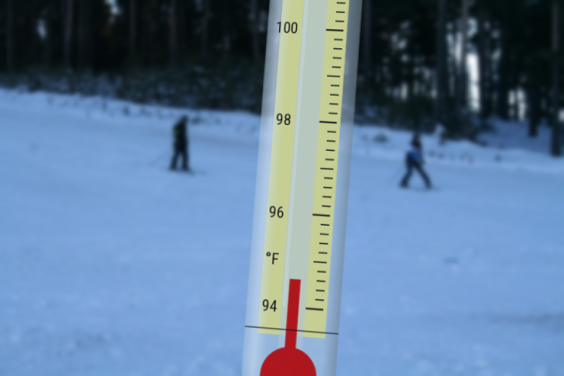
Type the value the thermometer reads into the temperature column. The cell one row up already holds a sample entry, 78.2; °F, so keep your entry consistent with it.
94.6; °F
